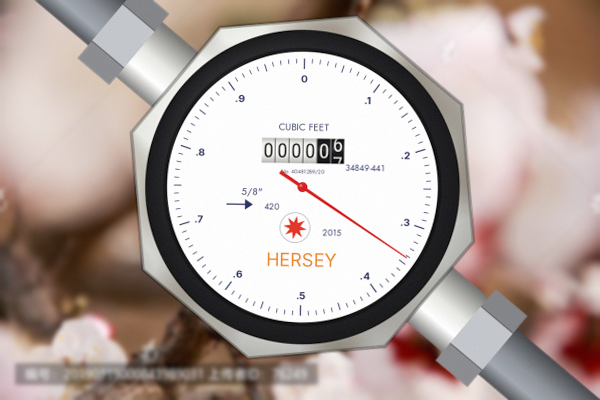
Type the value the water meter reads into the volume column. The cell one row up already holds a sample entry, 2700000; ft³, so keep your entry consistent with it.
6.34; ft³
